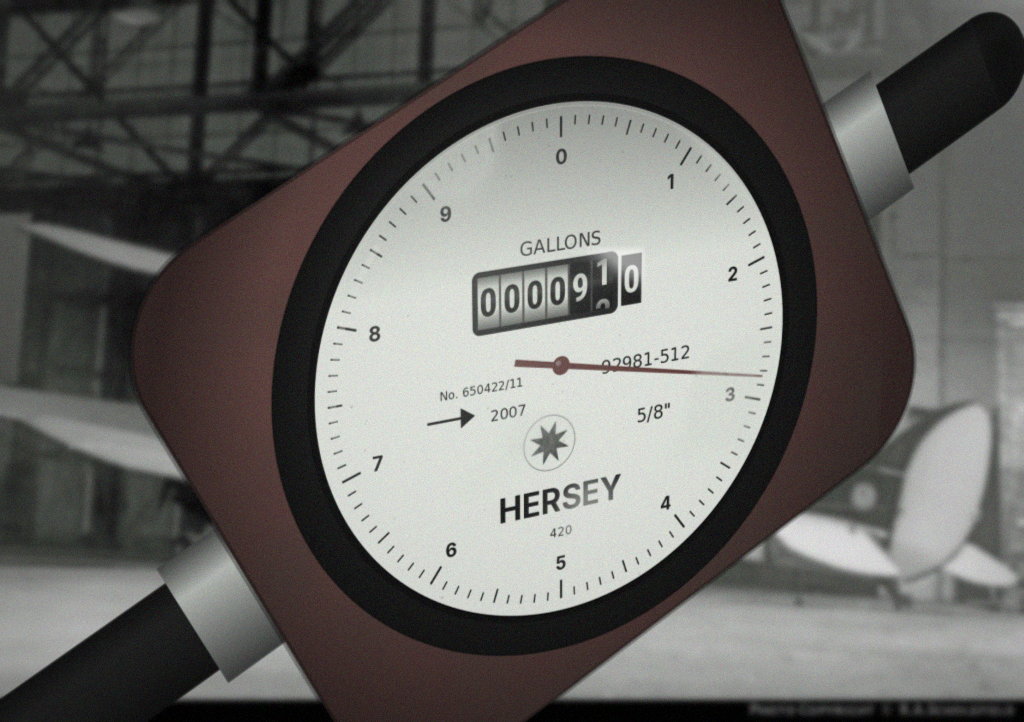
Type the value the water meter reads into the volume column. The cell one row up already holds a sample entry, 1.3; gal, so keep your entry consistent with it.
912.8; gal
